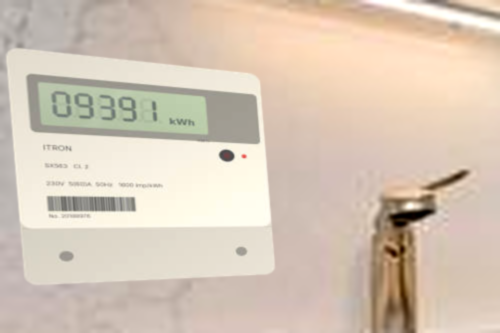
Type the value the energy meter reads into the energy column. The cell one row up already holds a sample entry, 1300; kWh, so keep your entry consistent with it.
9391; kWh
